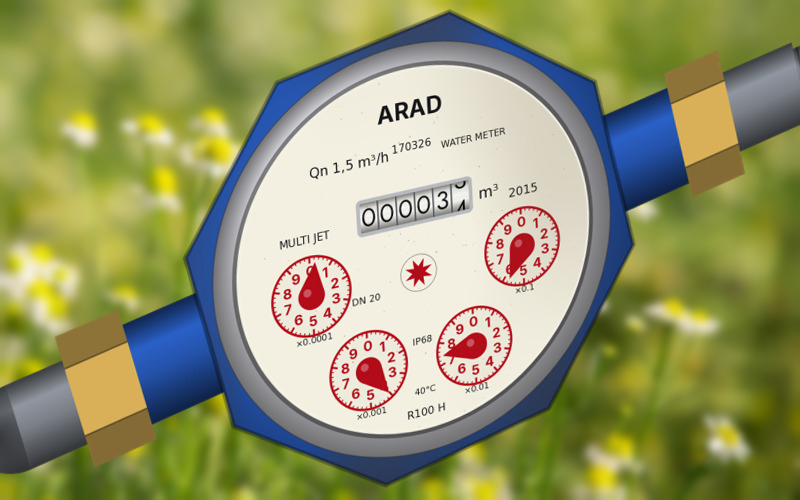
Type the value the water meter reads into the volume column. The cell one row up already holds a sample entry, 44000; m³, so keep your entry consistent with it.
33.5740; m³
